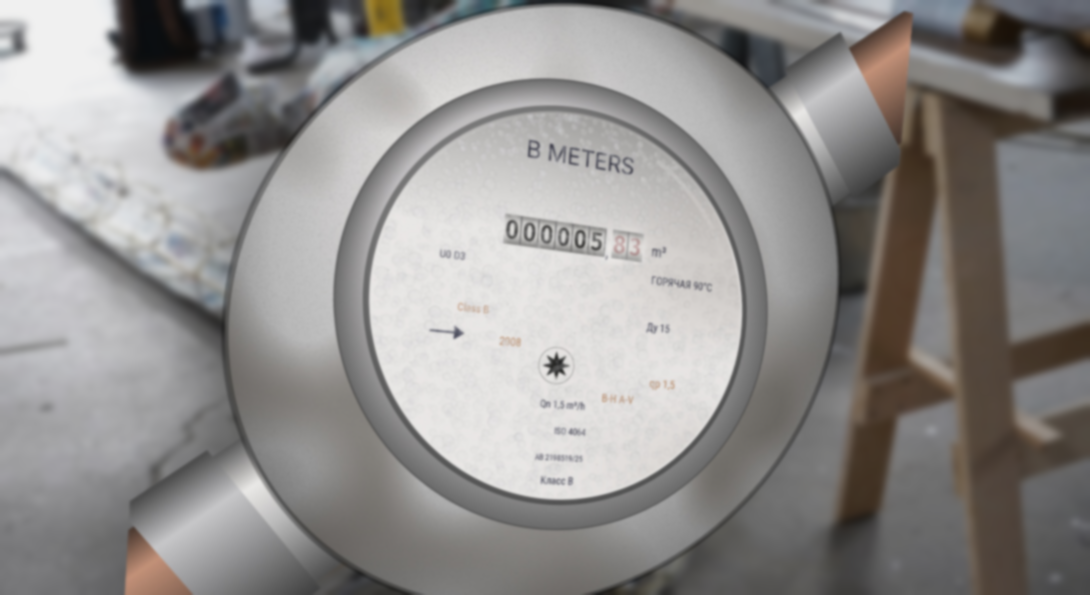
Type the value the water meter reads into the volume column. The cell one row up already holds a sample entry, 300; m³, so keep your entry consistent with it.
5.83; m³
